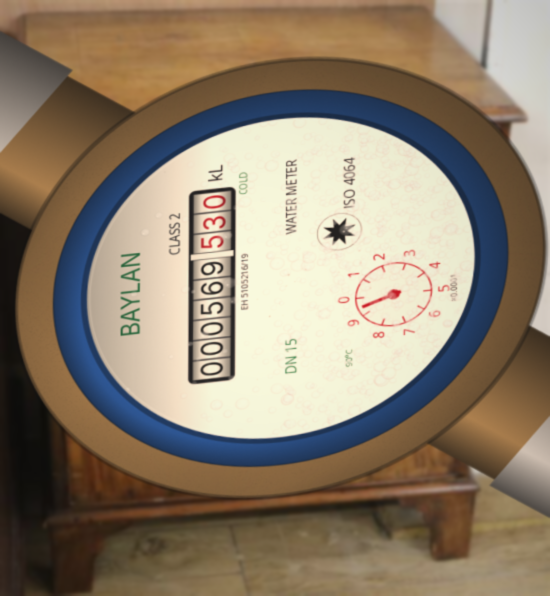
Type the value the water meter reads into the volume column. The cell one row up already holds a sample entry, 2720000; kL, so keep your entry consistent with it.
569.5299; kL
